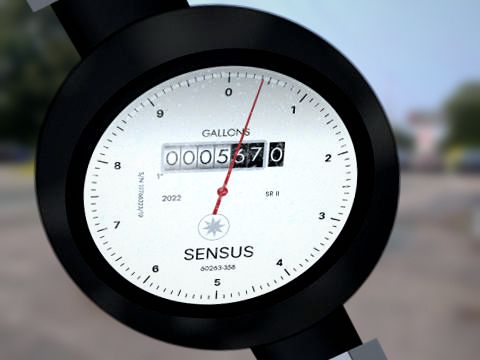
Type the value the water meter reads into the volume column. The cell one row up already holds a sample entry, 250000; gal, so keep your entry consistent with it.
5670.4; gal
